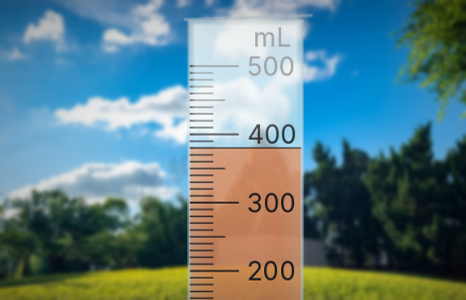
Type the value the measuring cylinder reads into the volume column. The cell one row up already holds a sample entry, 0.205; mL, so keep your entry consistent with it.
380; mL
